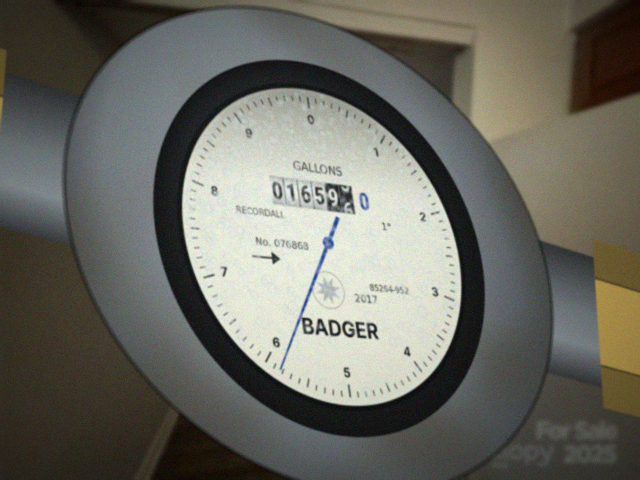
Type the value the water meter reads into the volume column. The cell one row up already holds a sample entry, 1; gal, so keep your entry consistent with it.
165955.8; gal
